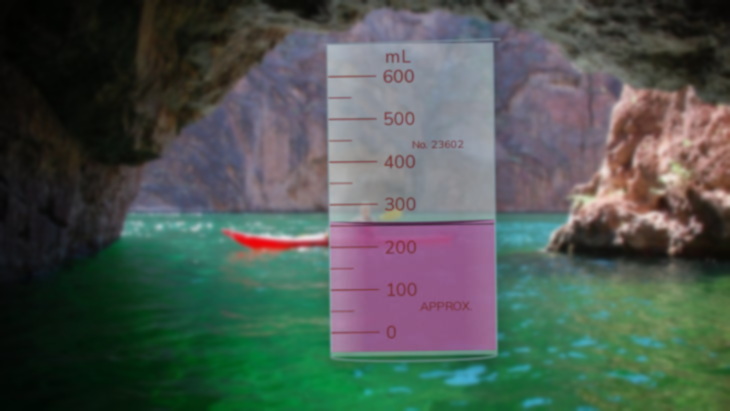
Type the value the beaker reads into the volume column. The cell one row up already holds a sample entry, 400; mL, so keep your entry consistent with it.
250; mL
